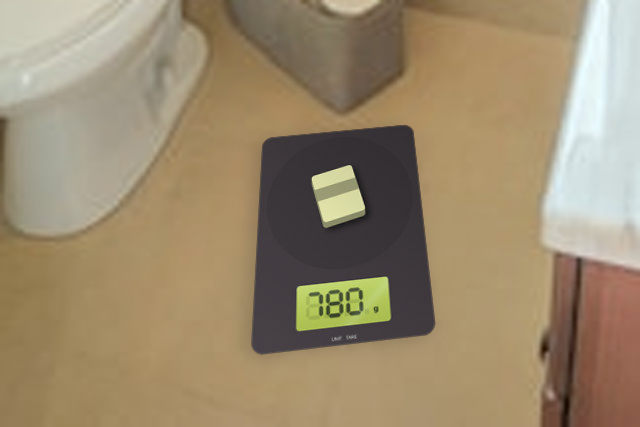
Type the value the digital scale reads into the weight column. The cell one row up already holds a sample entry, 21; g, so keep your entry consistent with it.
780; g
